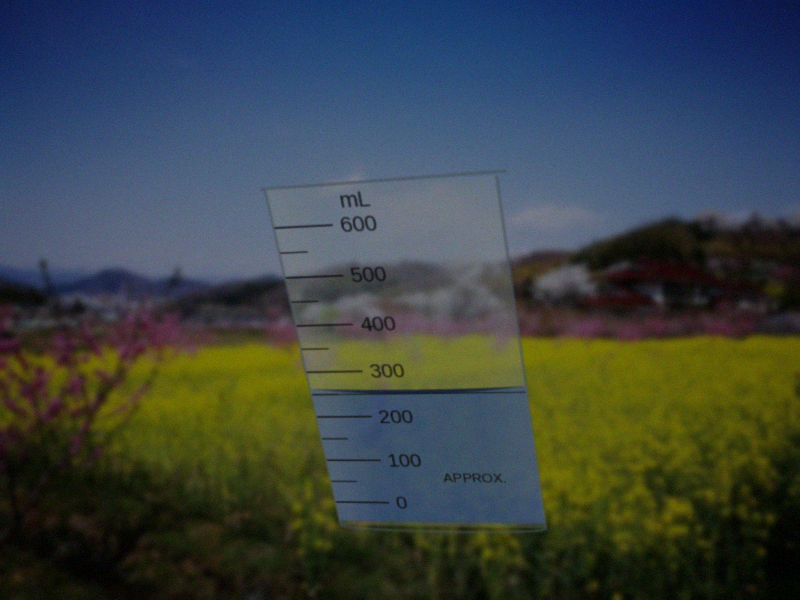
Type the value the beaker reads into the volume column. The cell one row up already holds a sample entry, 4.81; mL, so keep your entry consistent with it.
250; mL
